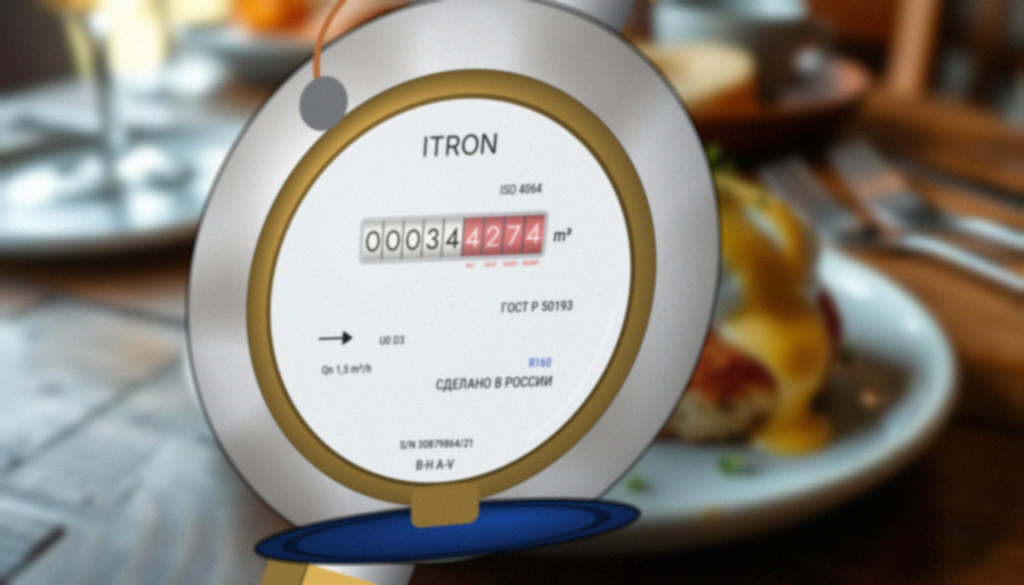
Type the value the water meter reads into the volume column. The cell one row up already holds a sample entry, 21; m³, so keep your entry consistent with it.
34.4274; m³
